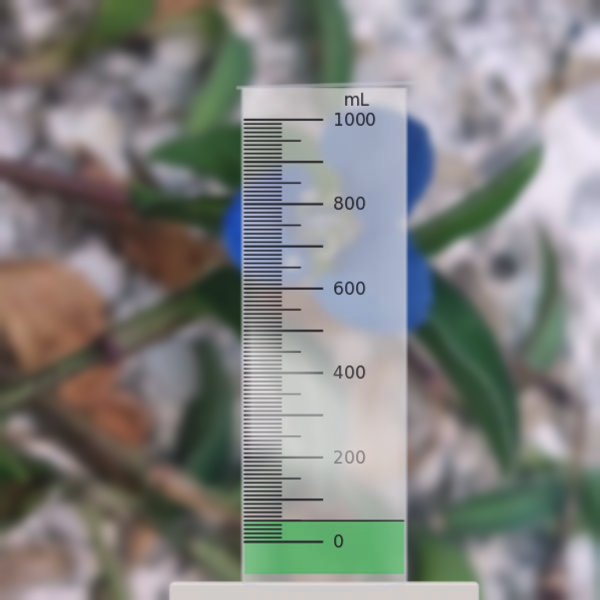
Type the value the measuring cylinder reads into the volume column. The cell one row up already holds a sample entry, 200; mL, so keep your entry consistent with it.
50; mL
